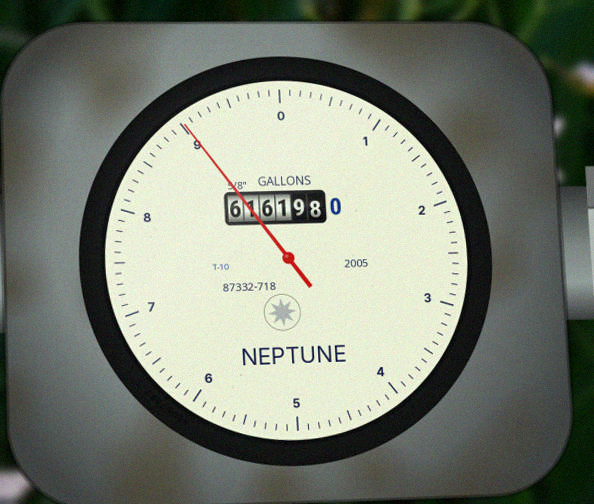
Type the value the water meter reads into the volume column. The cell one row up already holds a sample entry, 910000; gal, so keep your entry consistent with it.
6161979.0; gal
